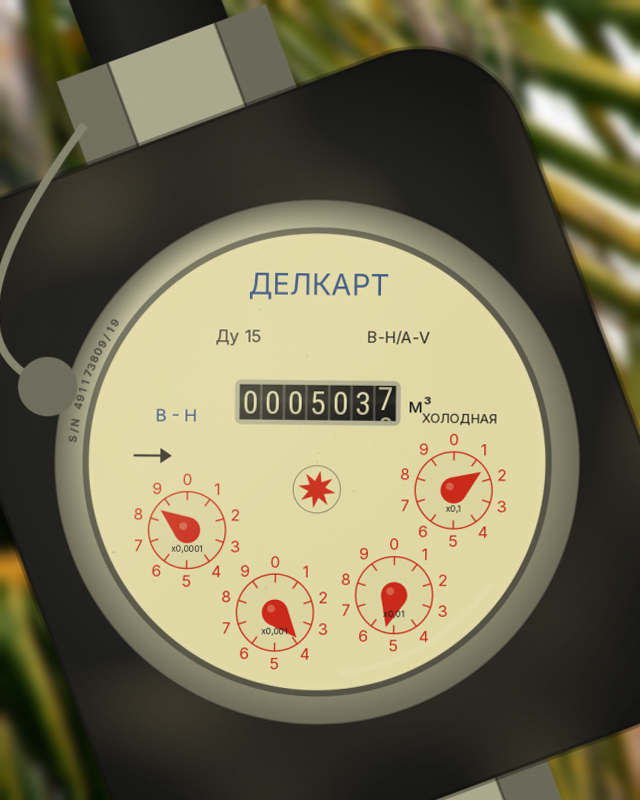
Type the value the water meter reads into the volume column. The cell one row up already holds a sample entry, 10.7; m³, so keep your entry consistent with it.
5037.1538; m³
